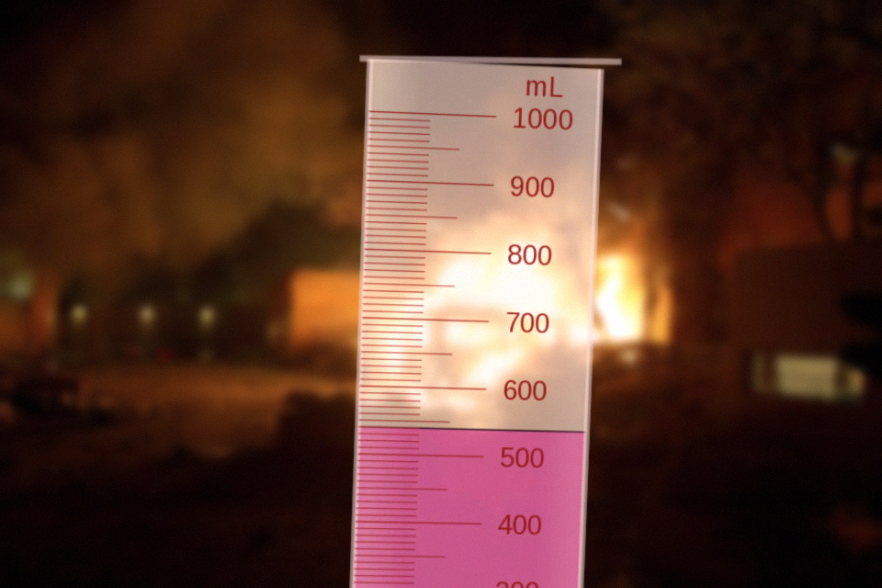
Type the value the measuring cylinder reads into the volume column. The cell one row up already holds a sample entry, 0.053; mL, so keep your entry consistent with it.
540; mL
